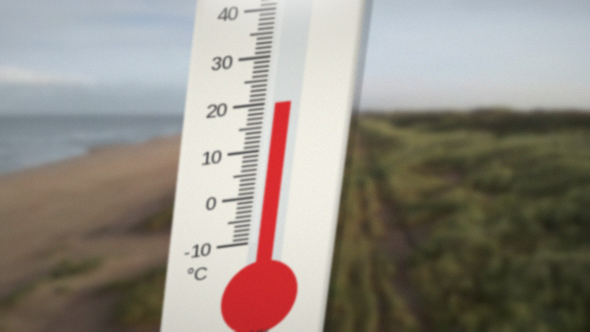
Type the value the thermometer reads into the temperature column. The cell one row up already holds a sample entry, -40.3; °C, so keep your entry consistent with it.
20; °C
